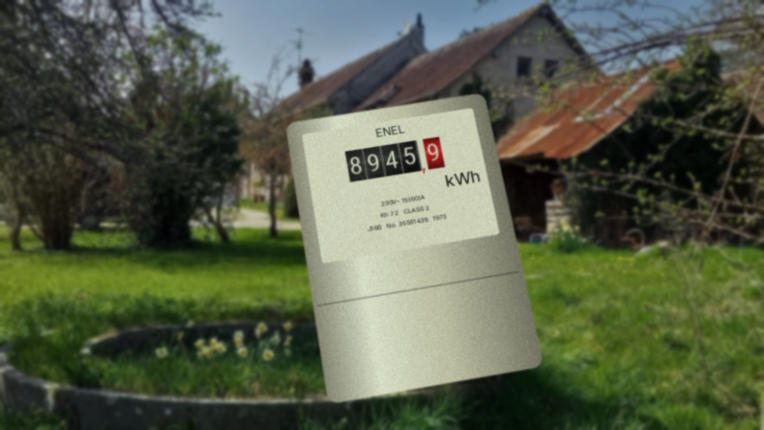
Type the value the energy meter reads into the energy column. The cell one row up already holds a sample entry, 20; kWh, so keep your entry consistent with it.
8945.9; kWh
